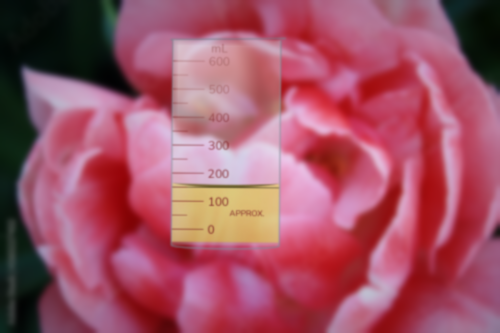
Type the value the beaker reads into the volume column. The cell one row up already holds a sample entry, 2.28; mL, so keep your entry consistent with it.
150; mL
